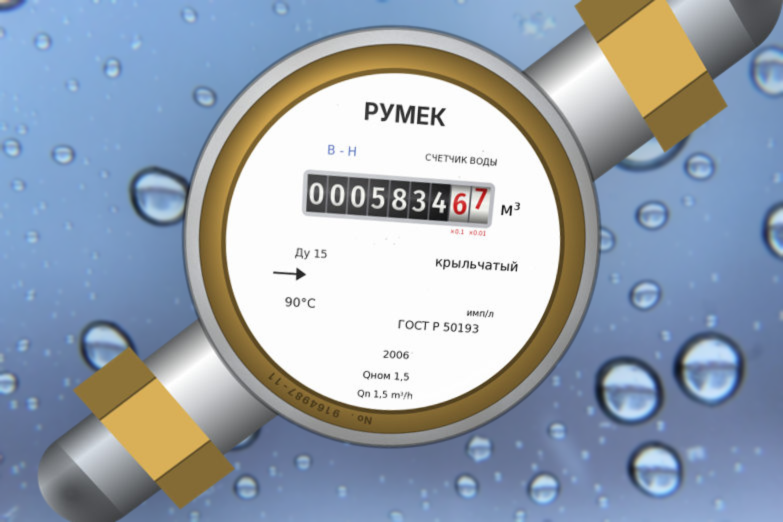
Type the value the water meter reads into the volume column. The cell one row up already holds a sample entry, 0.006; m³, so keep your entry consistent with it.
5834.67; m³
